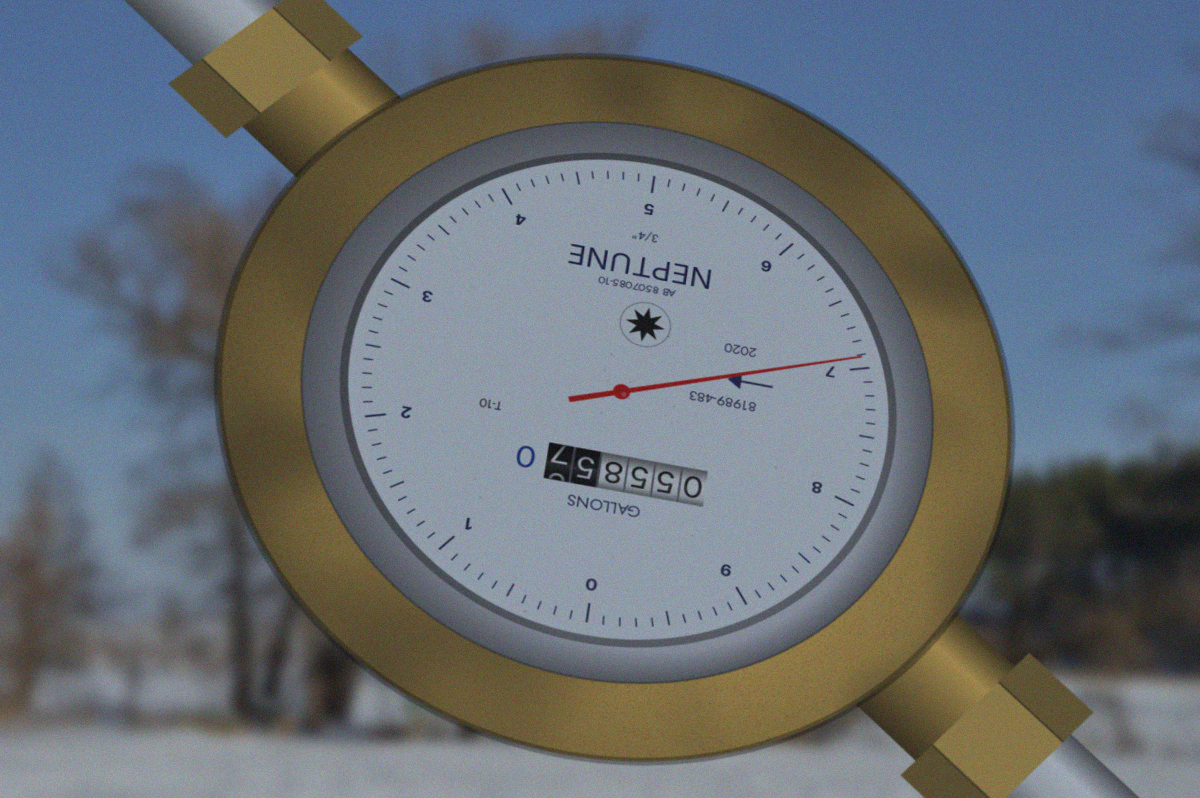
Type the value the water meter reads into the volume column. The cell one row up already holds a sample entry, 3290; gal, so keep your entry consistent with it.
558566.9; gal
